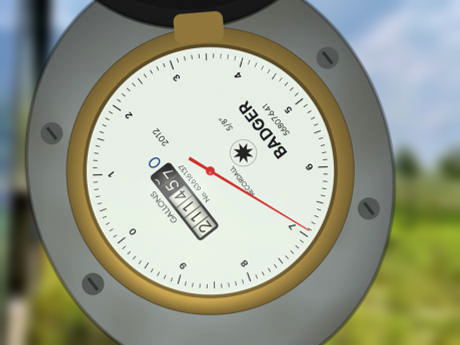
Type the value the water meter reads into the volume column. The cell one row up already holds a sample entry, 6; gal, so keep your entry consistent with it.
2114566.9; gal
